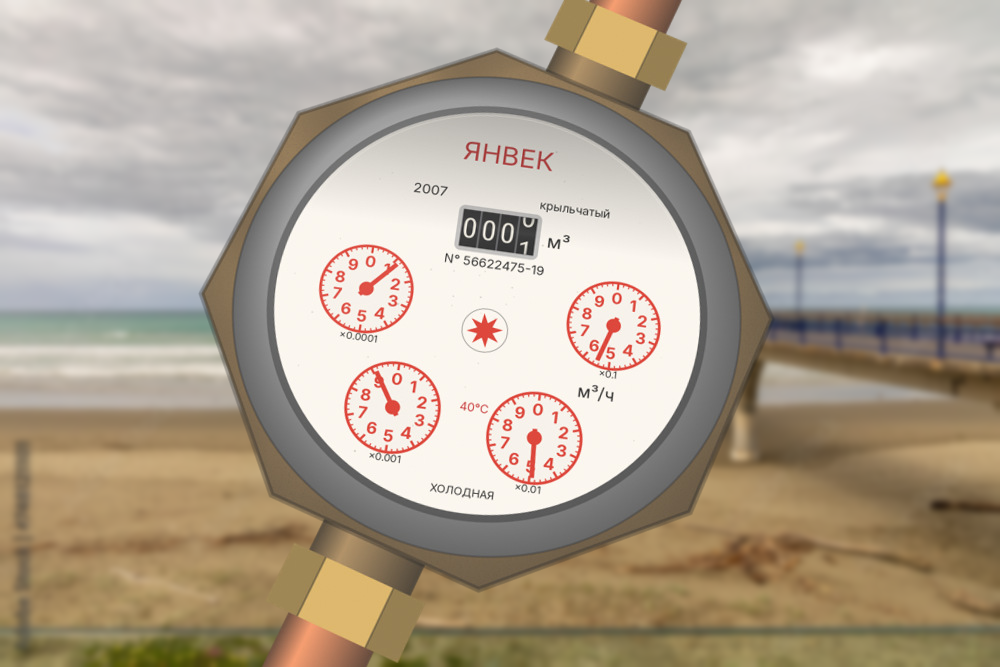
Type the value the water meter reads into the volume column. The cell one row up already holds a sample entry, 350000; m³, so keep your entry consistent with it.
0.5491; m³
